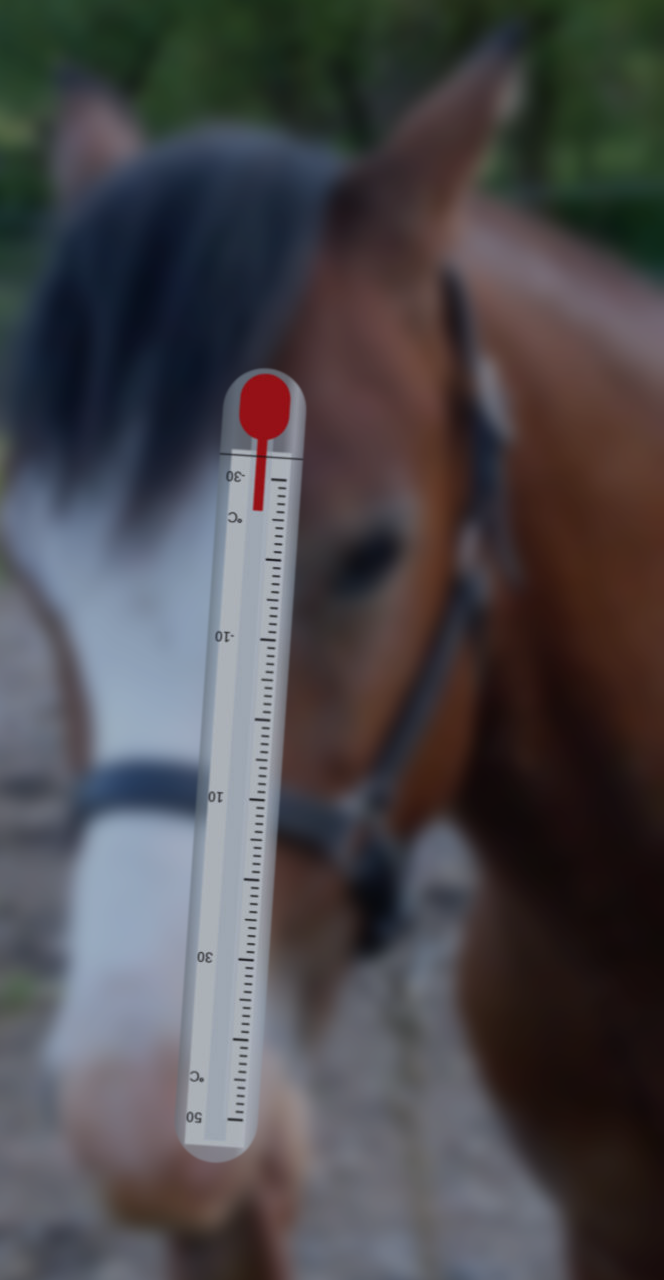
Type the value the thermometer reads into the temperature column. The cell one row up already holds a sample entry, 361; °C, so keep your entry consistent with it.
-26; °C
